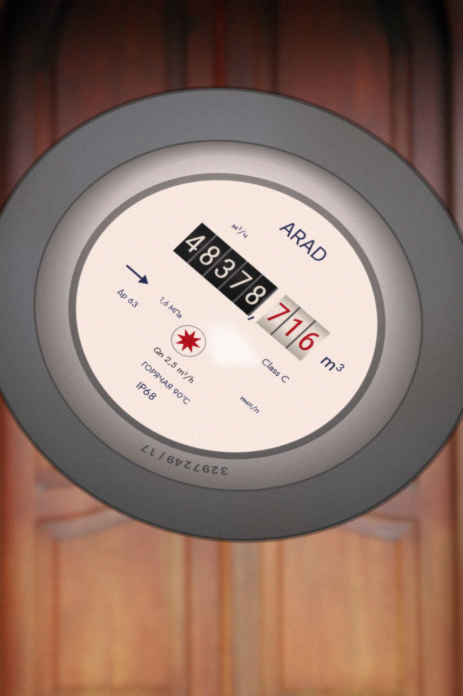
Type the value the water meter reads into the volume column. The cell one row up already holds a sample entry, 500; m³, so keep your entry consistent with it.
48378.716; m³
